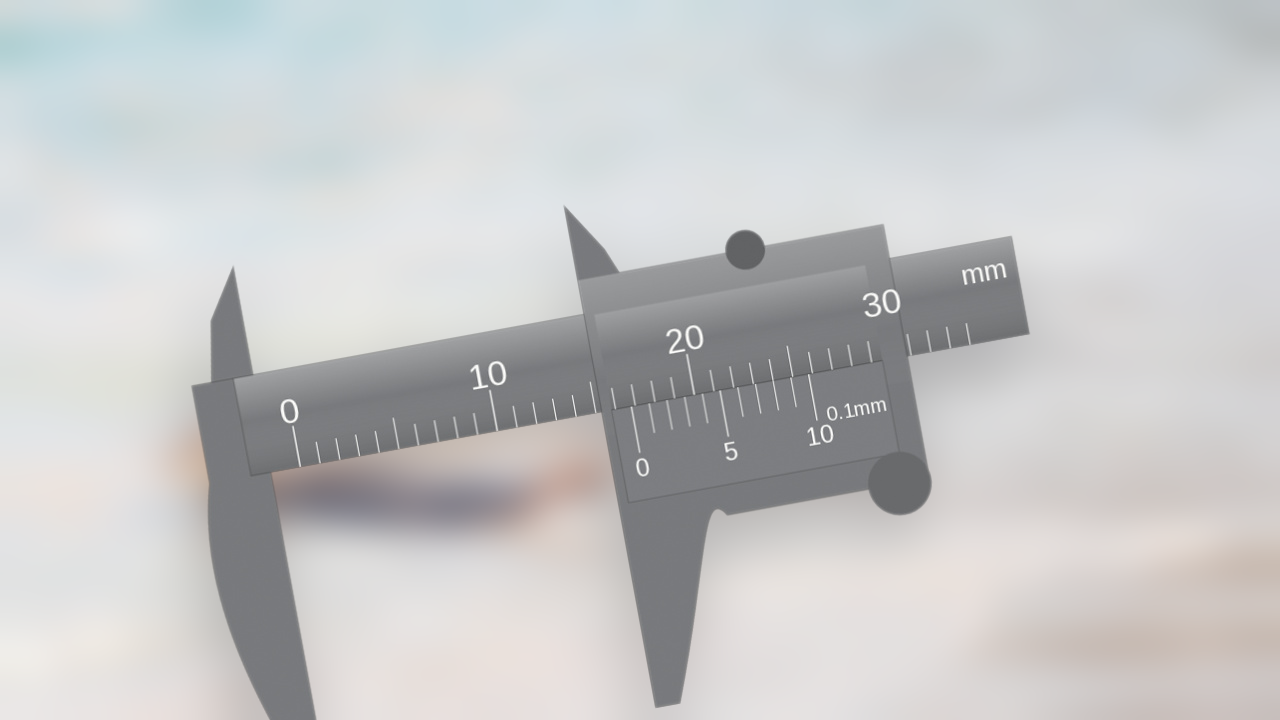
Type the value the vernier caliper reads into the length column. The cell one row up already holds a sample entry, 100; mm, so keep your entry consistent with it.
16.8; mm
